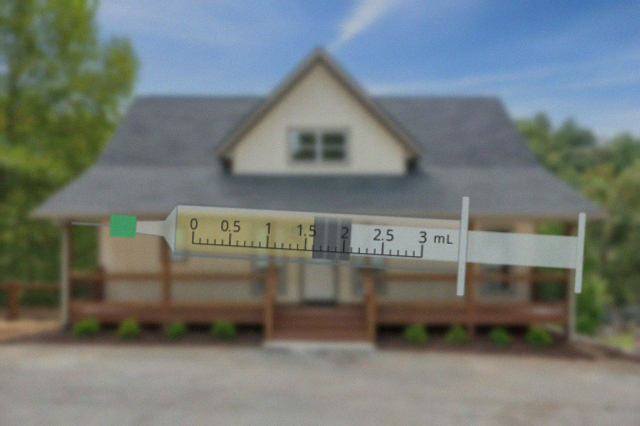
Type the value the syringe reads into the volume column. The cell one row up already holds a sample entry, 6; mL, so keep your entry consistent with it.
1.6; mL
